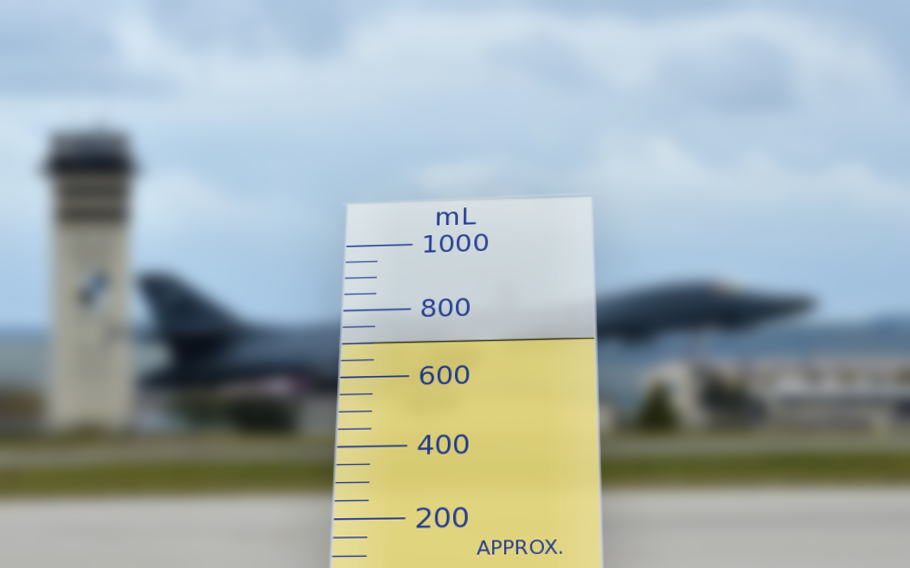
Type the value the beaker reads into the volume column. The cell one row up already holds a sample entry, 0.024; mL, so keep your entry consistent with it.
700; mL
